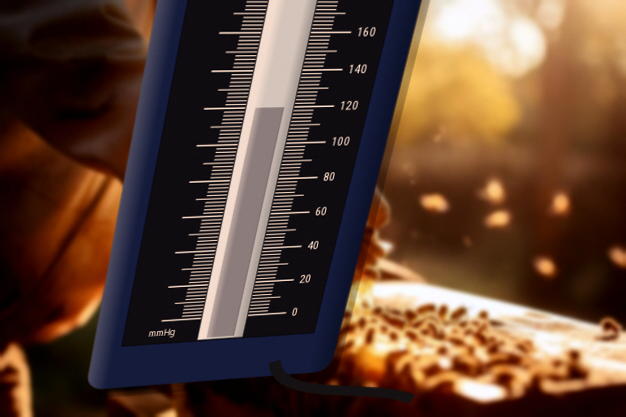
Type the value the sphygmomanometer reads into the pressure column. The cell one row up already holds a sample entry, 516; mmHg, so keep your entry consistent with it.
120; mmHg
